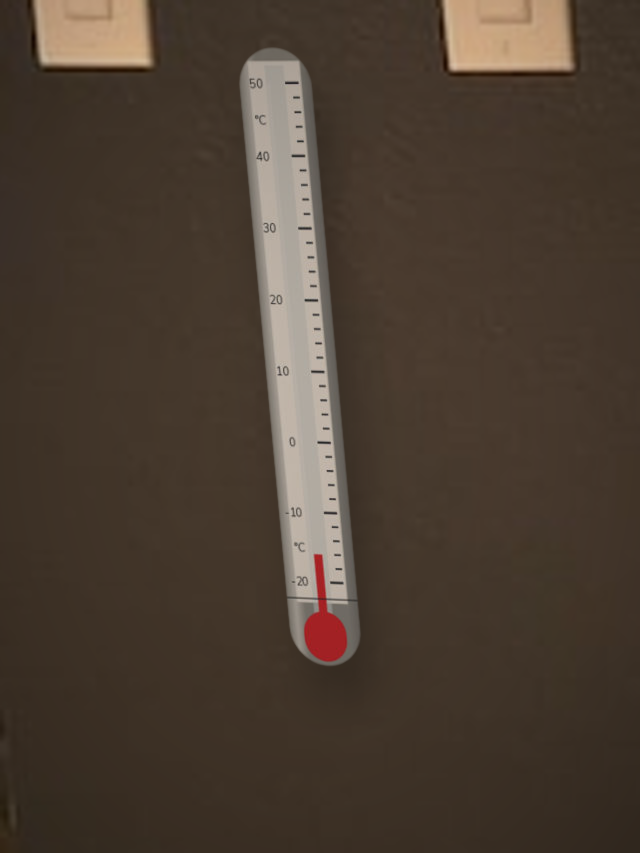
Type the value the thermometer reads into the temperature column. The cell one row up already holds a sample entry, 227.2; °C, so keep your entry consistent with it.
-16; °C
